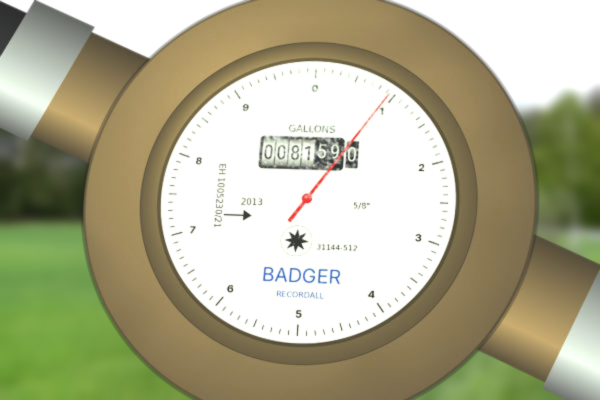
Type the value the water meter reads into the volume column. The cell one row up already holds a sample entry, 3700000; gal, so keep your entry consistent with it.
81590.9; gal
